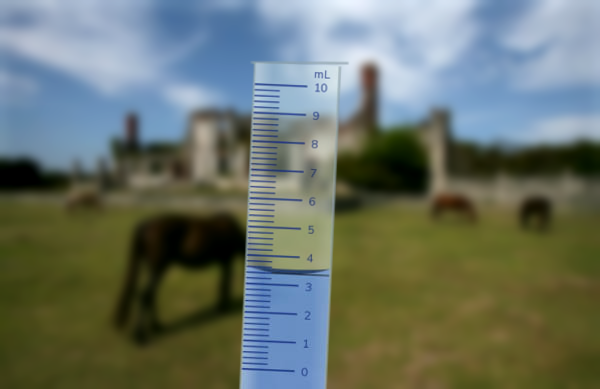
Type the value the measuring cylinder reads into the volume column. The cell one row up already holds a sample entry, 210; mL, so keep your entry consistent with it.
3.4; mL
